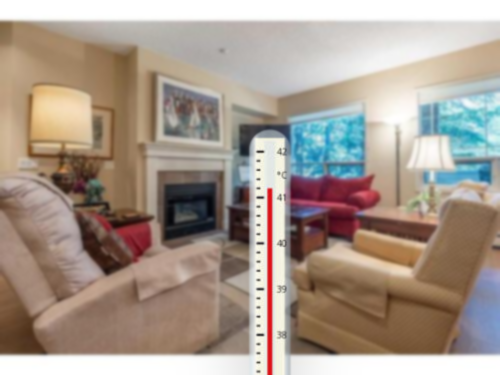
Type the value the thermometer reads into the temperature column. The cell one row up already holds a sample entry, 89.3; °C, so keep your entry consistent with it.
41.2; °C
